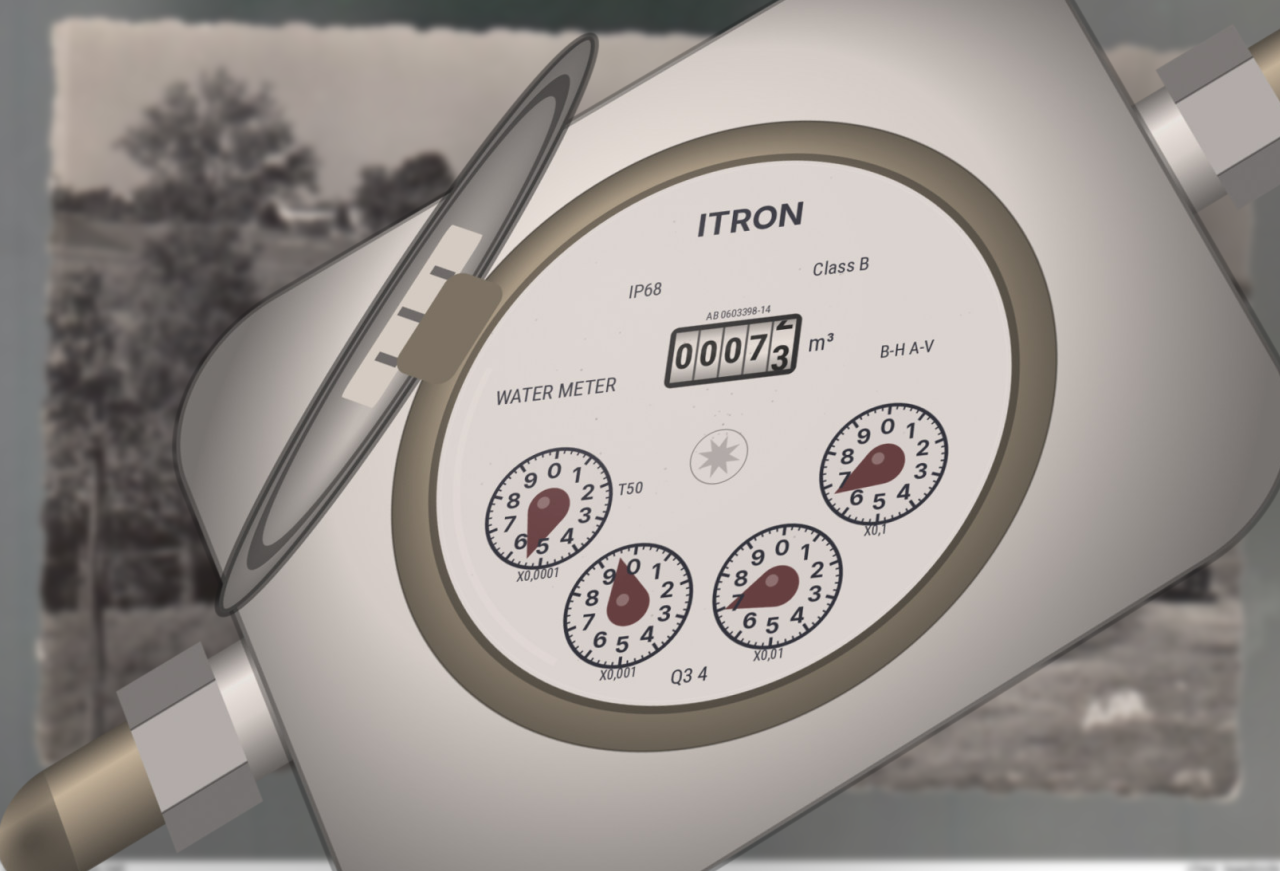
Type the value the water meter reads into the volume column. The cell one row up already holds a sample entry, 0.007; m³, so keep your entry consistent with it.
72.6695; m³
